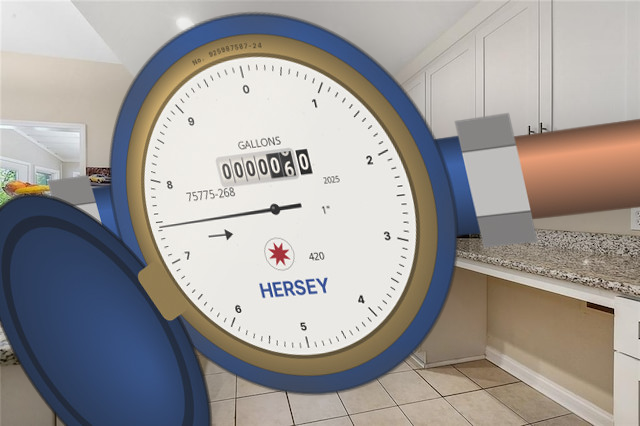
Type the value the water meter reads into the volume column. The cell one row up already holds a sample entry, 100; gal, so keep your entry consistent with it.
57.4; gal
